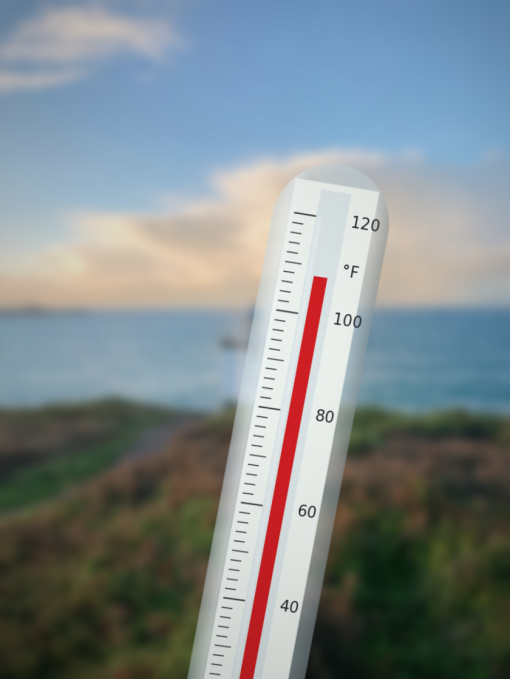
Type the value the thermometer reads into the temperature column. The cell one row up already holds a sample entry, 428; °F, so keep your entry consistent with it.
108; °F
